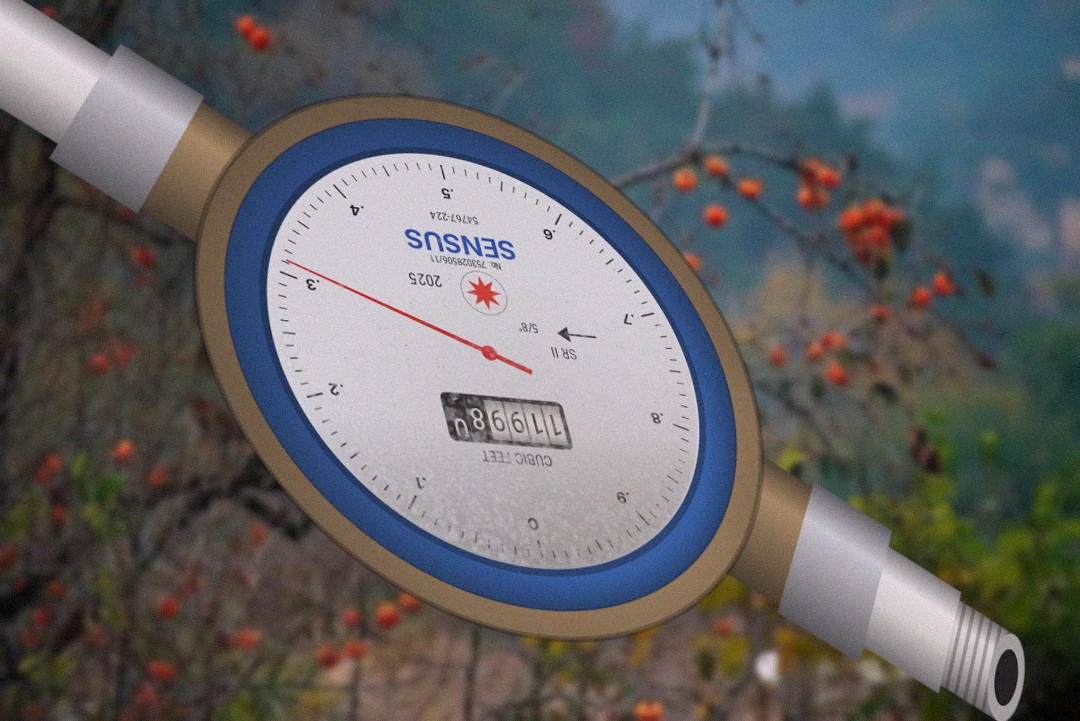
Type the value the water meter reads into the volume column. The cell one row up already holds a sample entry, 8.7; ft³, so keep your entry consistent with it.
119980.31; ft³
